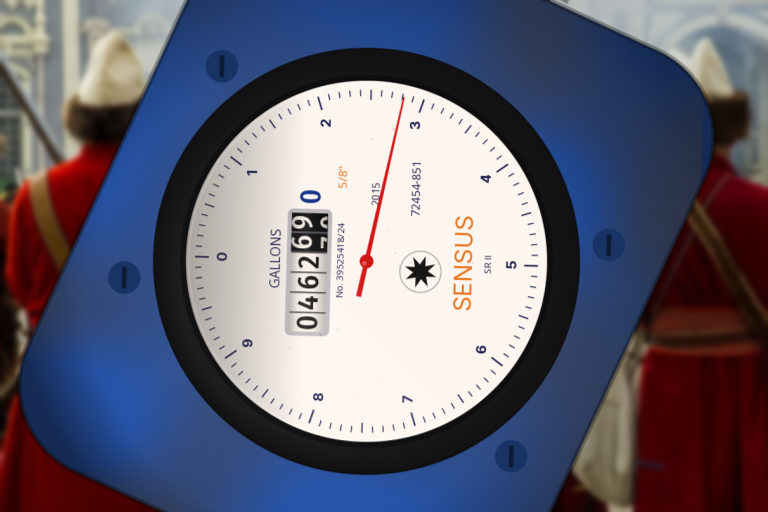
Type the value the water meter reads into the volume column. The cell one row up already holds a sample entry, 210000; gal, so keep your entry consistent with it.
462692.8; gal
